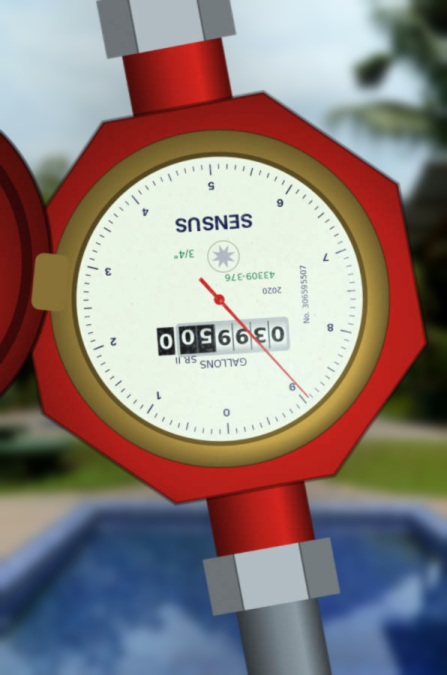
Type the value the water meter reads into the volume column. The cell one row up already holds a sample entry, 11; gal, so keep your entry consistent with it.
399498.9; gal
